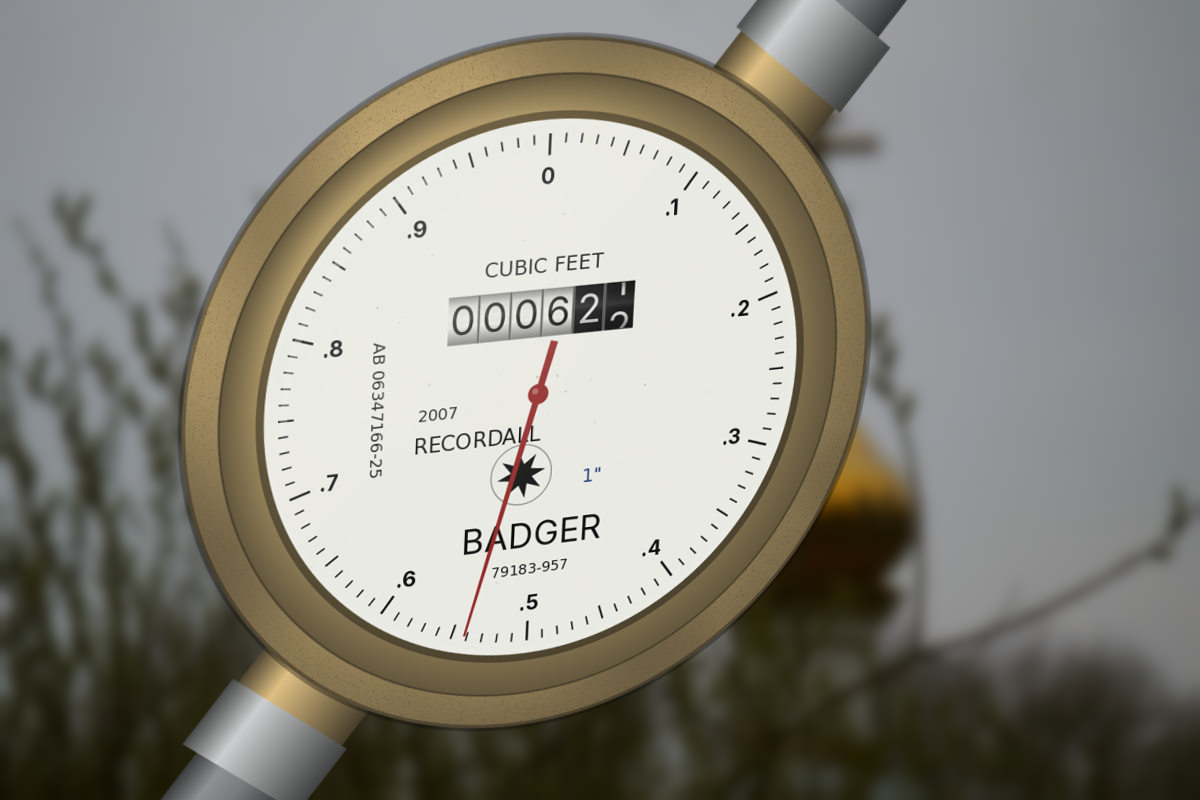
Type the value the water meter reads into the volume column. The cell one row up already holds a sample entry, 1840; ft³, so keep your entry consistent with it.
621.54; ft³
